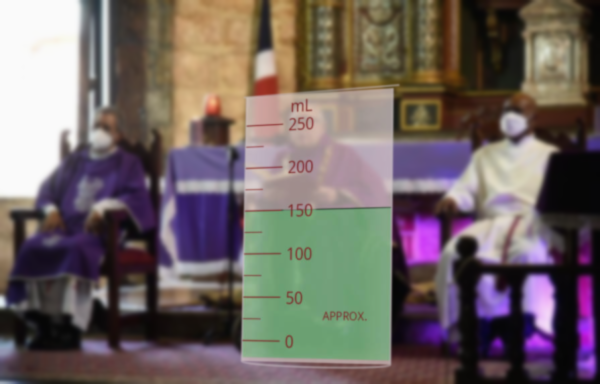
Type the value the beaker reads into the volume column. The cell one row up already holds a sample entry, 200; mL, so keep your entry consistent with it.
150; mL
